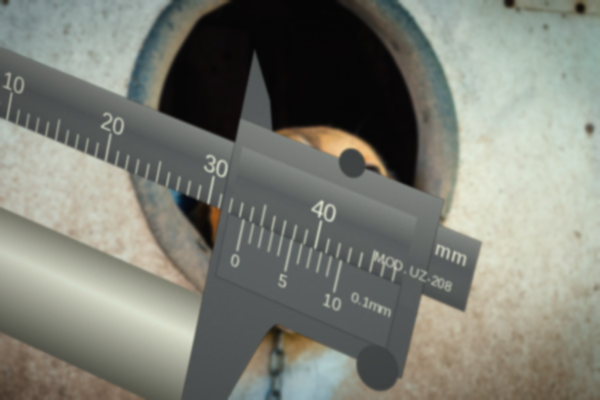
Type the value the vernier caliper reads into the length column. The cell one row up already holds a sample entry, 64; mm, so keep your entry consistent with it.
33.4; mm
